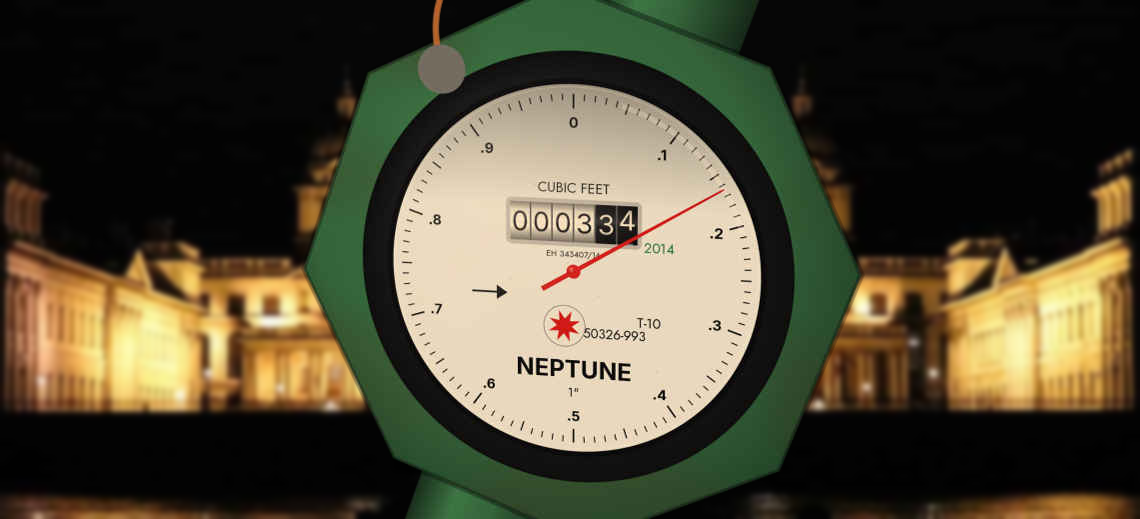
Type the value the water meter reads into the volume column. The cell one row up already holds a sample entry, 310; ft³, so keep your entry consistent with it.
334.16; ft³
